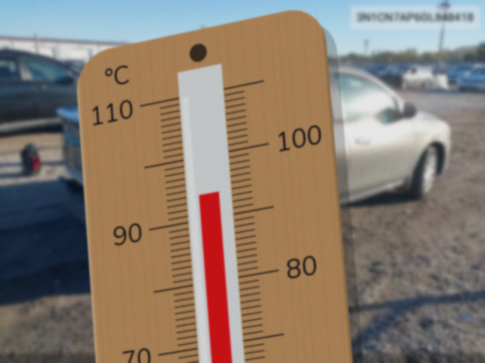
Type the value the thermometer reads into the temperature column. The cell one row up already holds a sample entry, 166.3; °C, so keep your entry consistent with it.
94; °C
